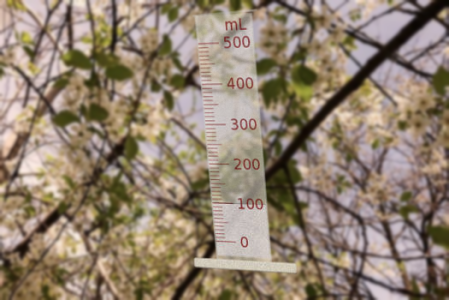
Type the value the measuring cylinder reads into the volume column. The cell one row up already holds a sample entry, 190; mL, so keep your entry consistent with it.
100; mL
